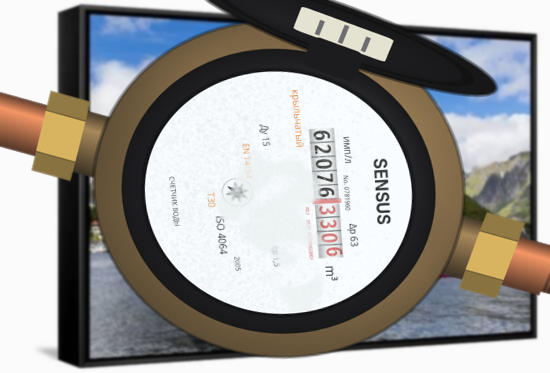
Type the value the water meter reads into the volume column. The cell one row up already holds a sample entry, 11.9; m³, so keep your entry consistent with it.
62076.3306; m³
